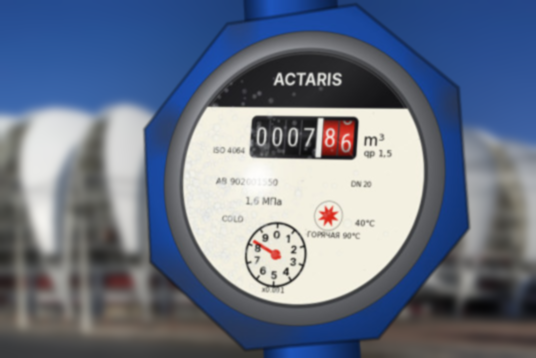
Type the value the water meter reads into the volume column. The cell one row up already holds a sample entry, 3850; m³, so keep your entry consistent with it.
7.858; m³
